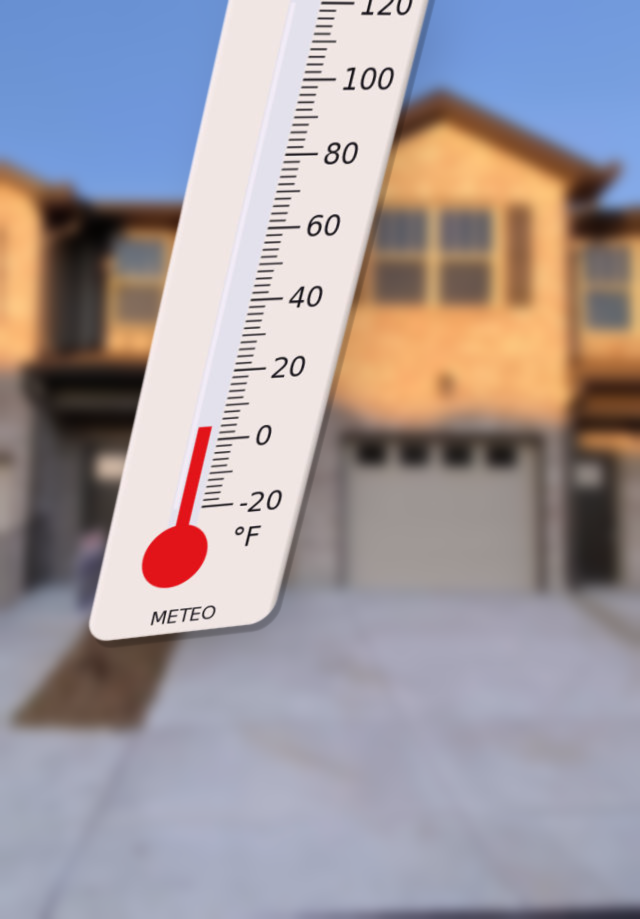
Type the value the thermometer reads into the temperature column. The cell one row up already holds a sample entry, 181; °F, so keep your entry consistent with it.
4; °F
